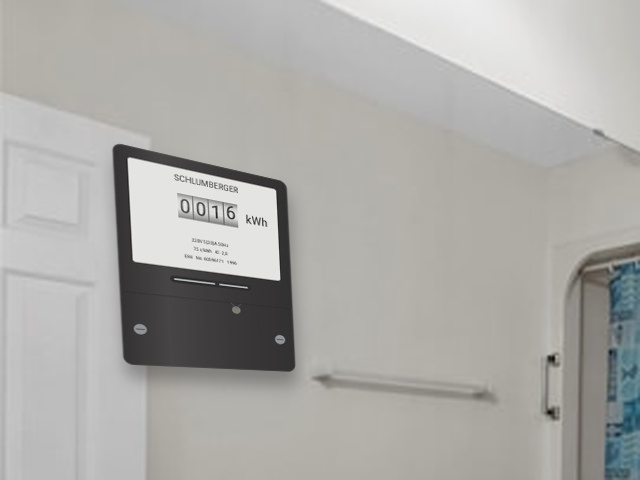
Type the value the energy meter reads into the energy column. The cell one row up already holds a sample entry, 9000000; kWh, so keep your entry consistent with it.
16; kWh
